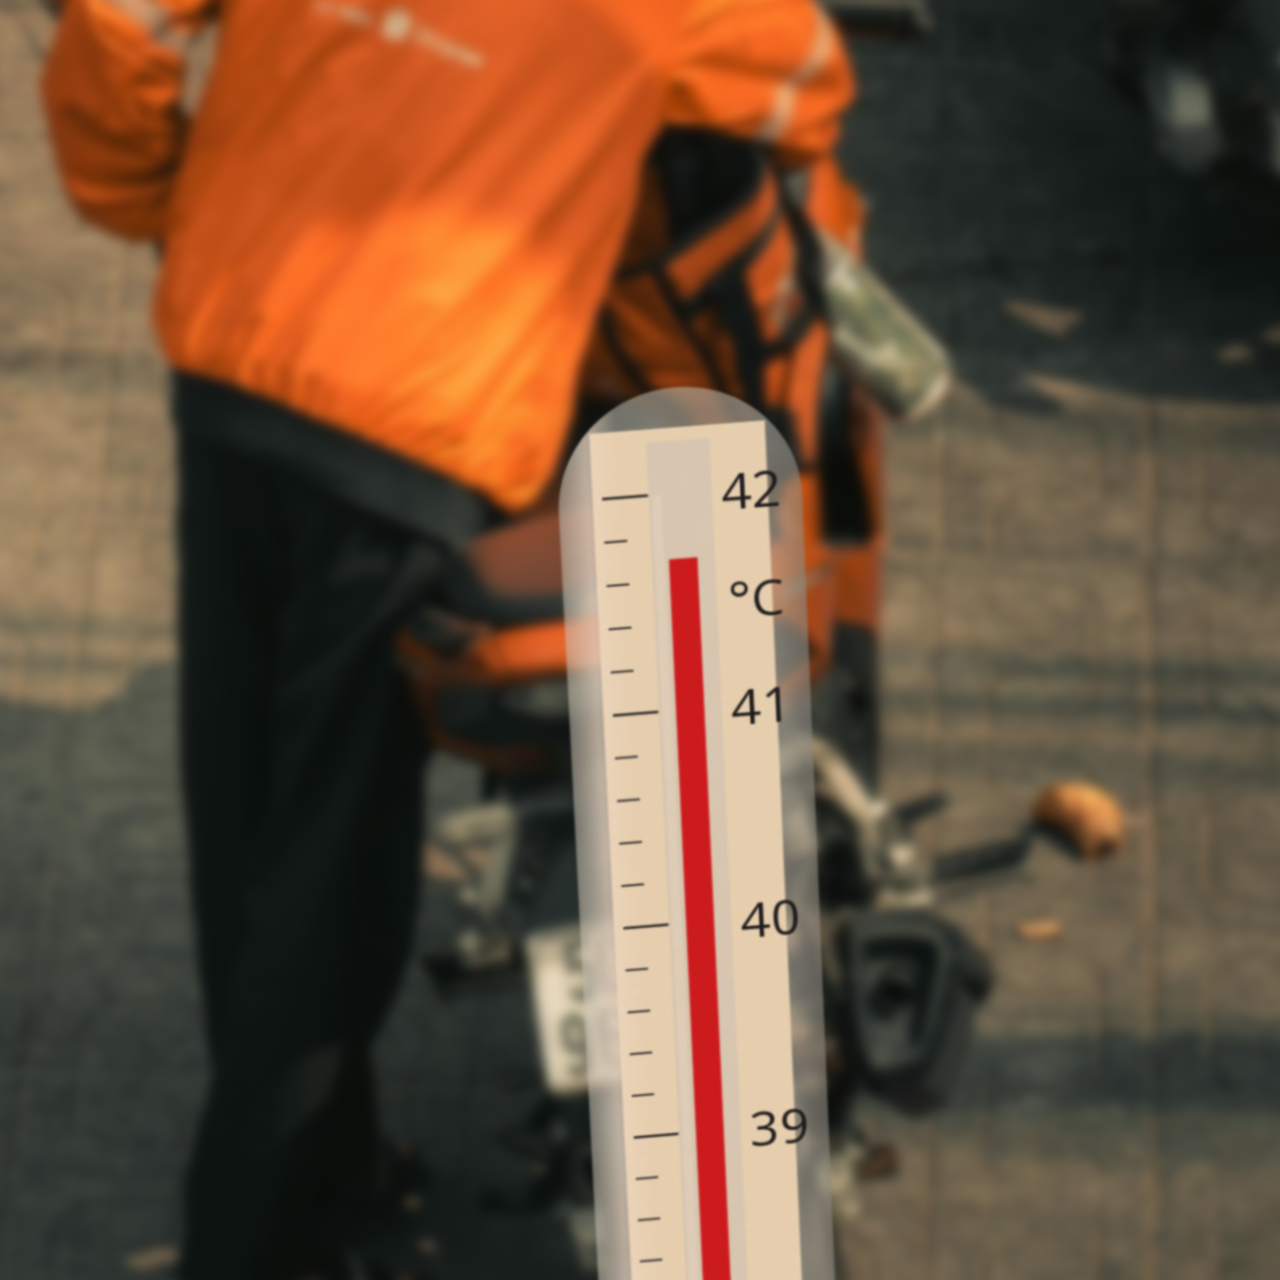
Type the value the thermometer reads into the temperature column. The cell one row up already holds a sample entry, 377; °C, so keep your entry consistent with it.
41.7; °C
